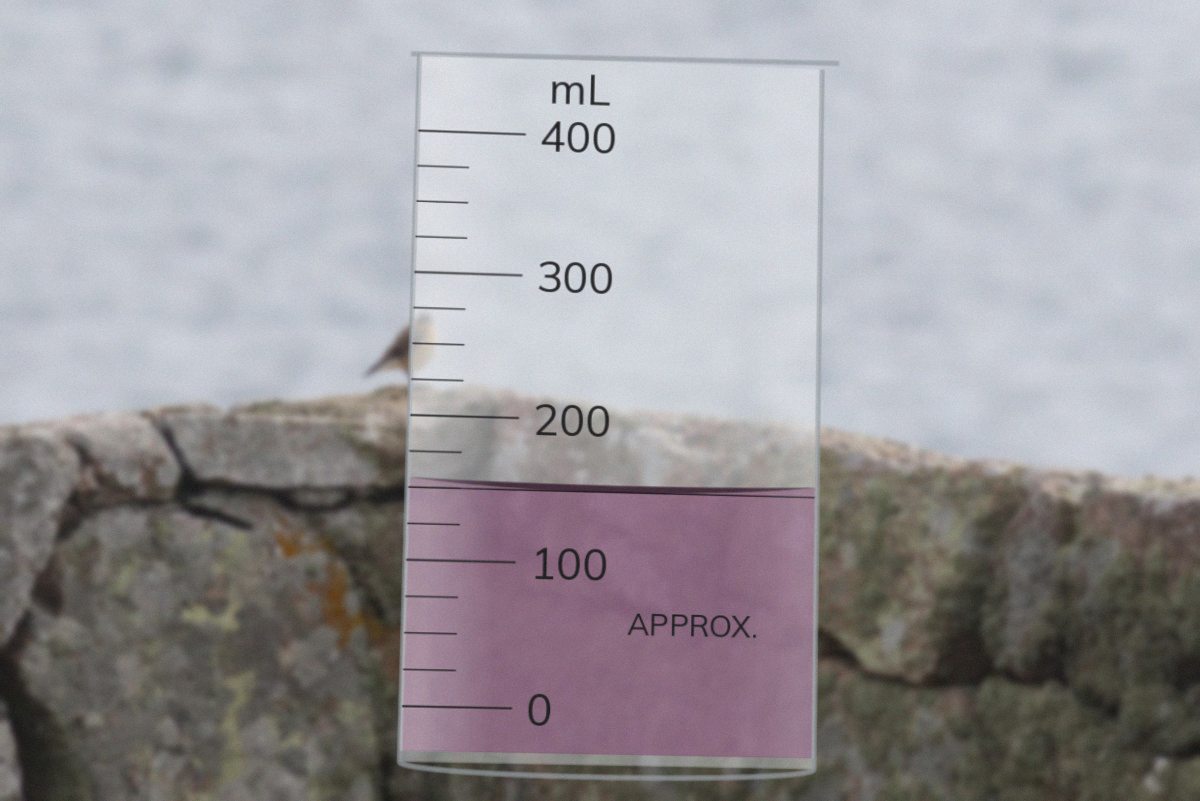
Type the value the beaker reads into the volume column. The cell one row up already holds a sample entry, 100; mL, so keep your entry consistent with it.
150; mL
